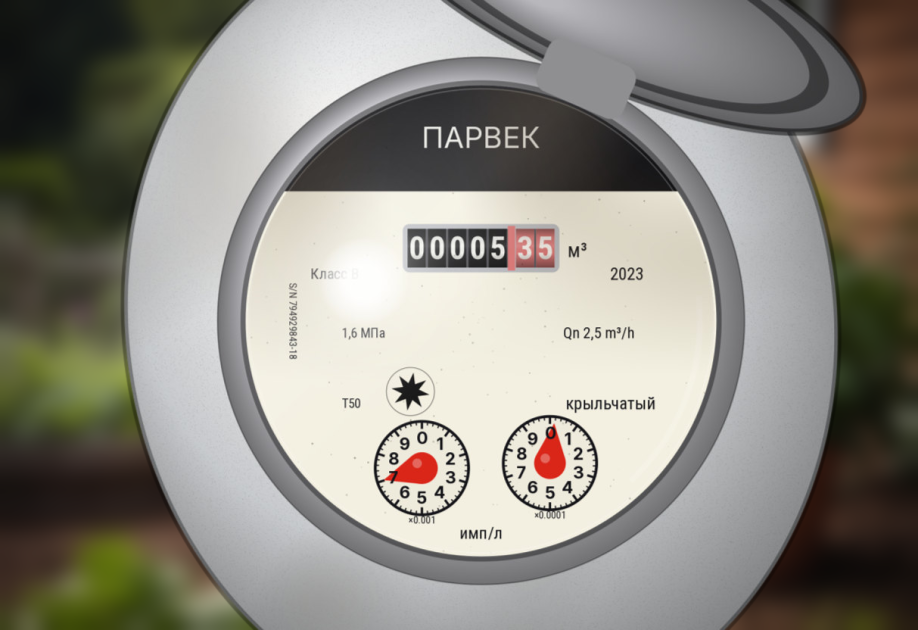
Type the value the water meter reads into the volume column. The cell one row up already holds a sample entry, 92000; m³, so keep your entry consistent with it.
5.3570; m³
